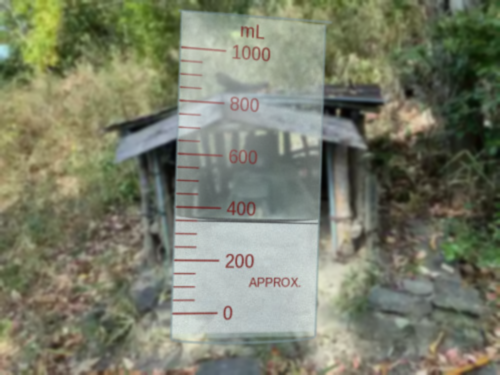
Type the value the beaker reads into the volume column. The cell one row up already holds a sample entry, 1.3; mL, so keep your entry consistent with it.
350; mL
